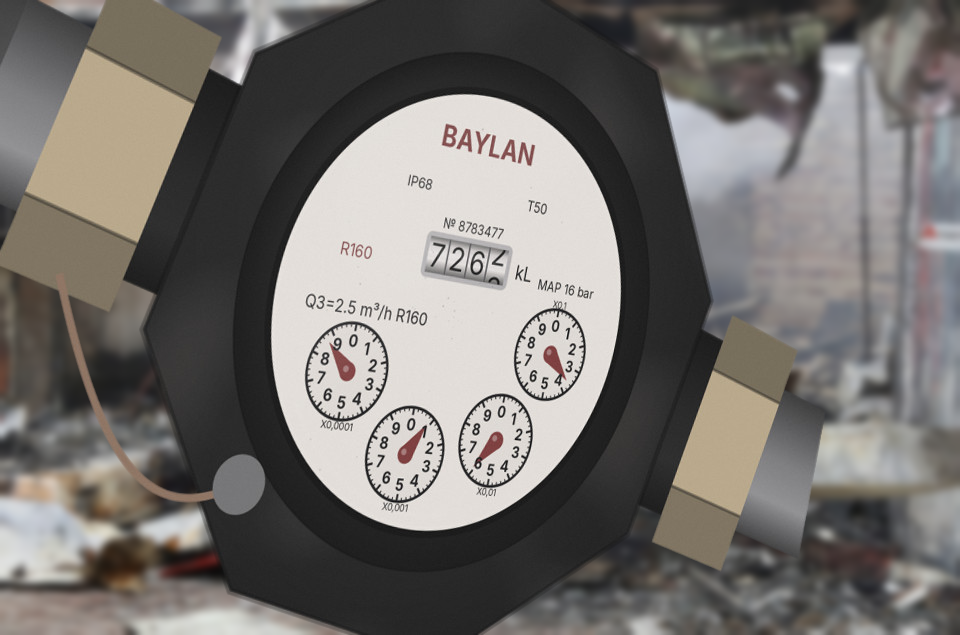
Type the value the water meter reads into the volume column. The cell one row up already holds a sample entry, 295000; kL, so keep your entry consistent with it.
7262.3608; kL
